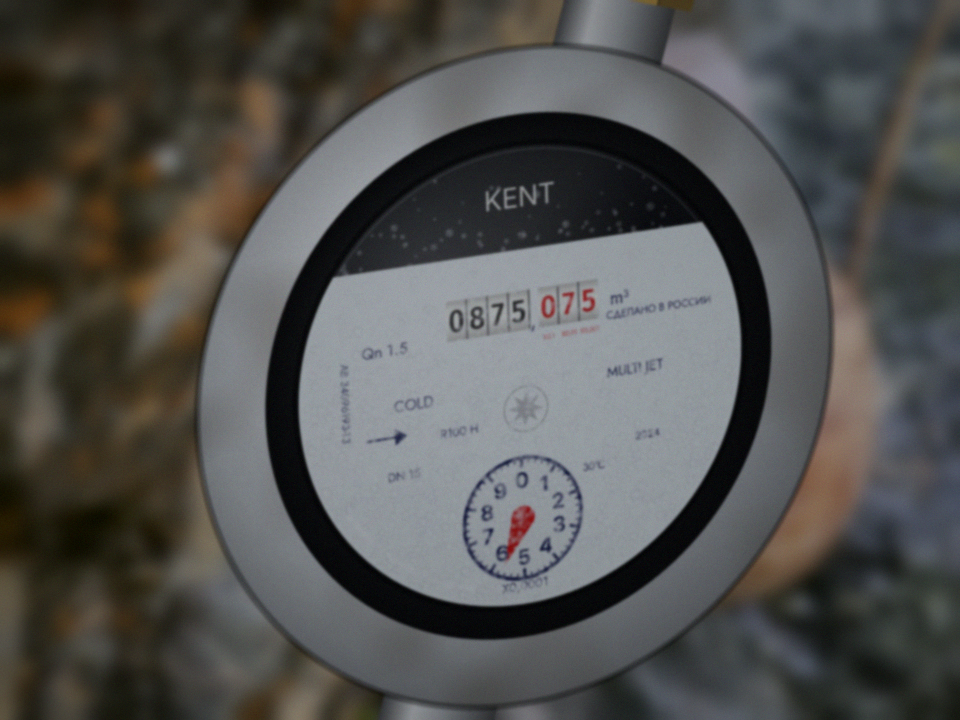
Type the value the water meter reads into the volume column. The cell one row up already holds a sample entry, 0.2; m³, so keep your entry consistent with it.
875.0755; m³
